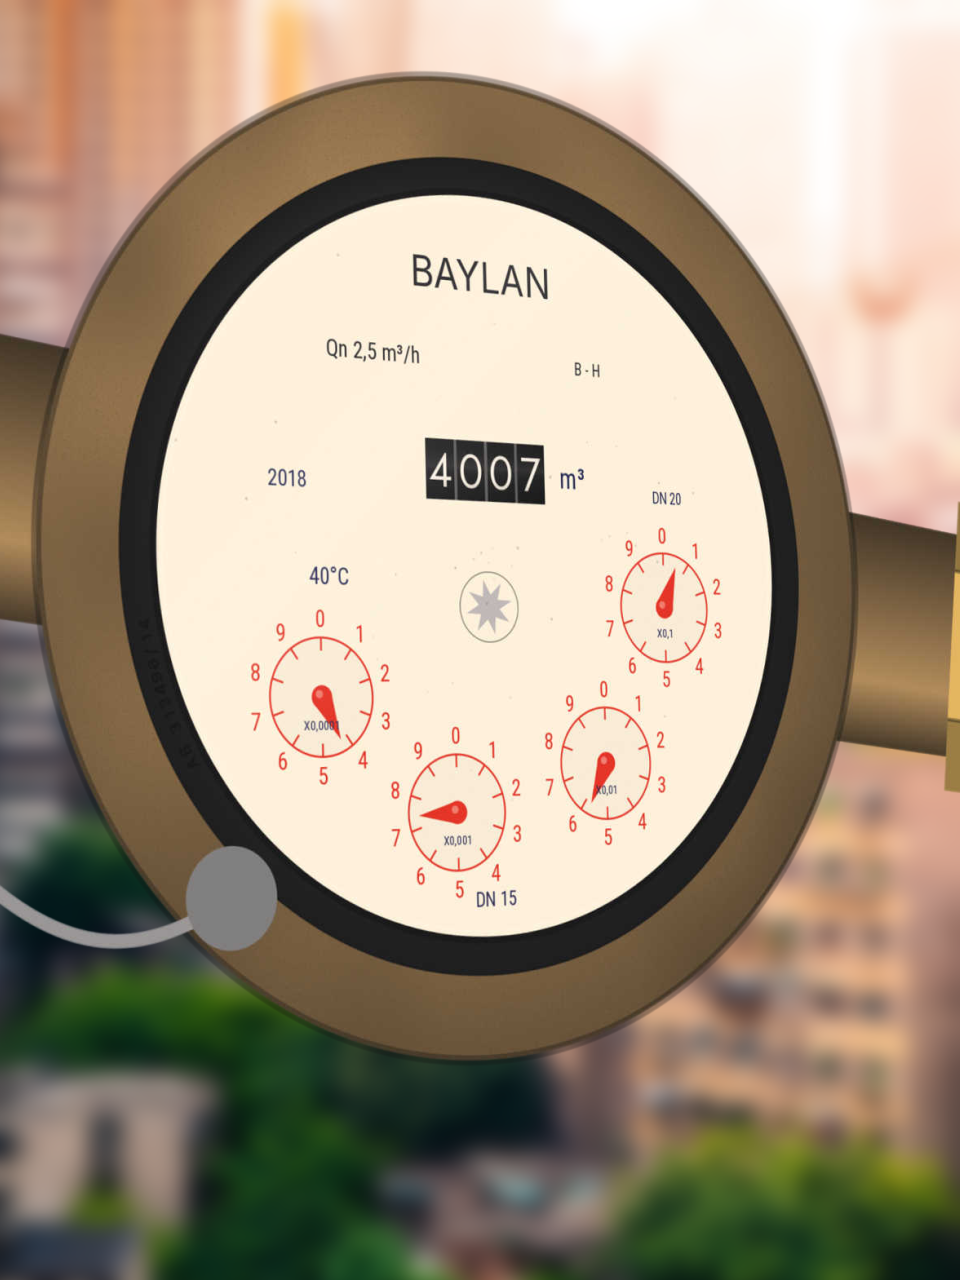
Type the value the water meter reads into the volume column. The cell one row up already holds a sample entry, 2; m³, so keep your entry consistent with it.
4007.0574; m³
